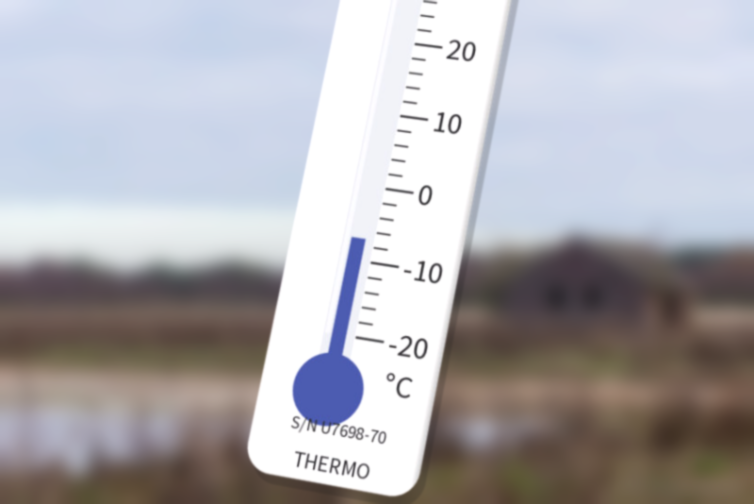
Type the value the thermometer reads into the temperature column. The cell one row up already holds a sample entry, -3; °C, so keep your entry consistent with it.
-7; °C
